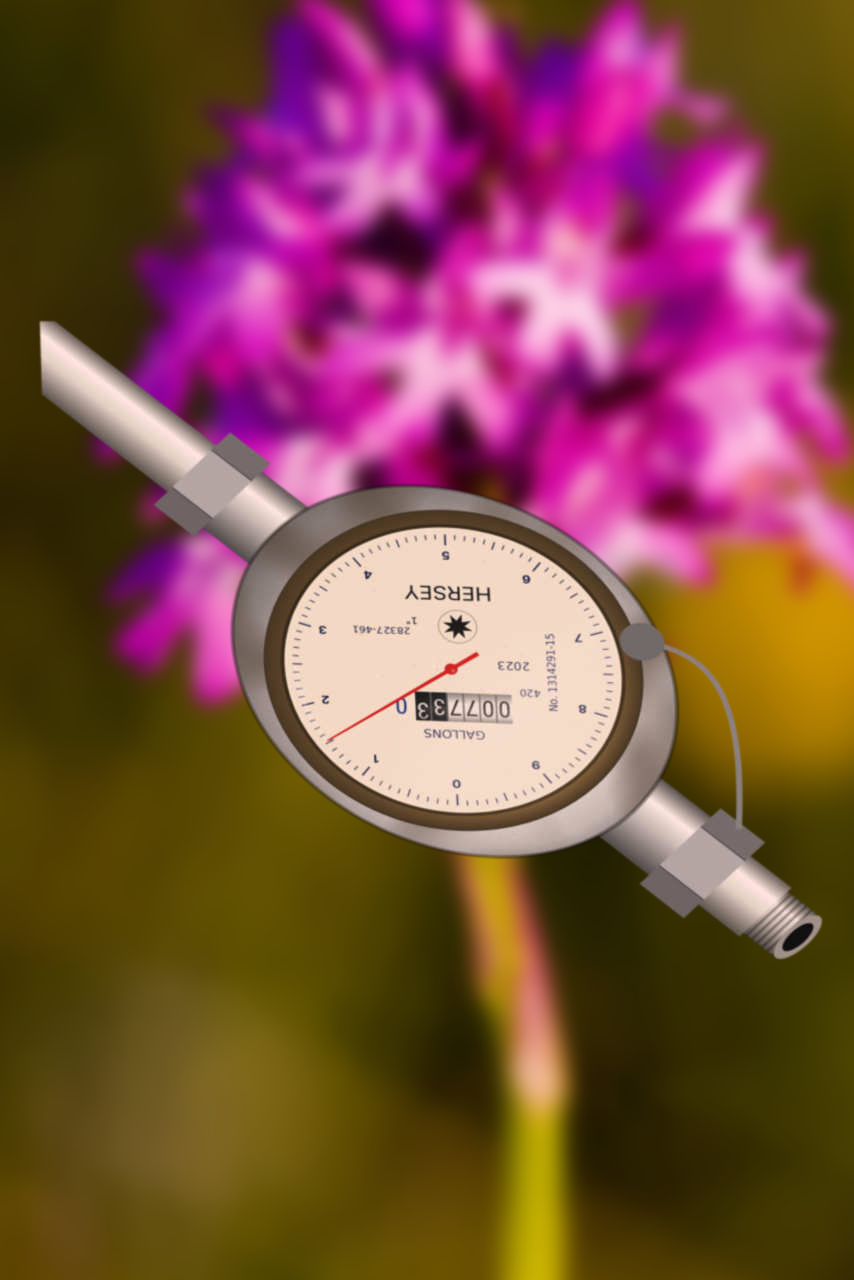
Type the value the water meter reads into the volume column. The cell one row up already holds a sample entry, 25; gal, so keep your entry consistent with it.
77331.5; gal
